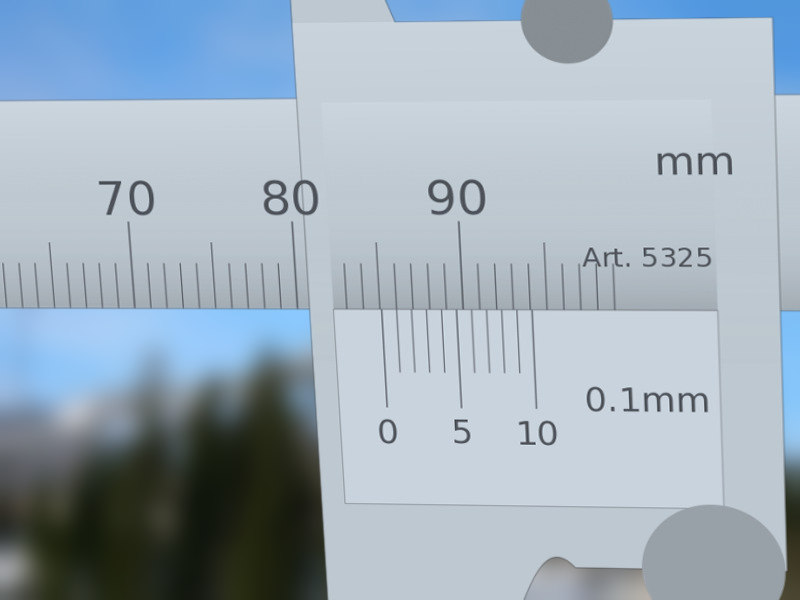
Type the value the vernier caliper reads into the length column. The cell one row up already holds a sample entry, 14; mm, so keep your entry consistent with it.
85.1; mm
